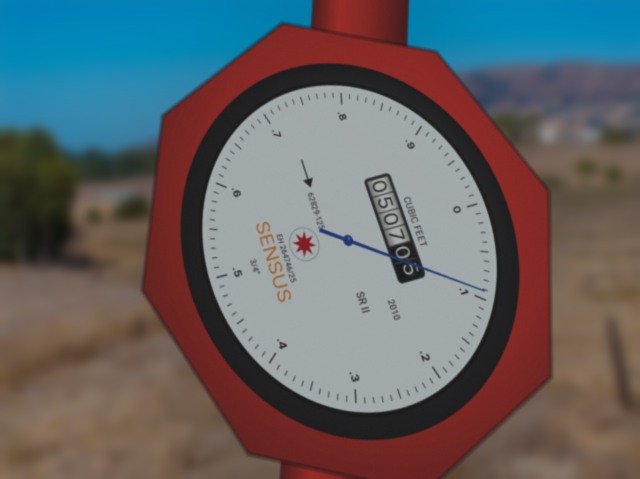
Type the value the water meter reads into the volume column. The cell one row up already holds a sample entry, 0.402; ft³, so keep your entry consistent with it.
50705.09; ft³
